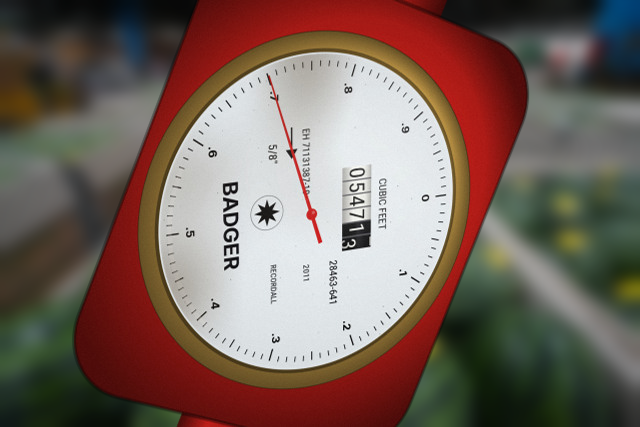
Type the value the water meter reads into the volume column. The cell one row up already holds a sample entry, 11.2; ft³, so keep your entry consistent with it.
54712.70; ft³
